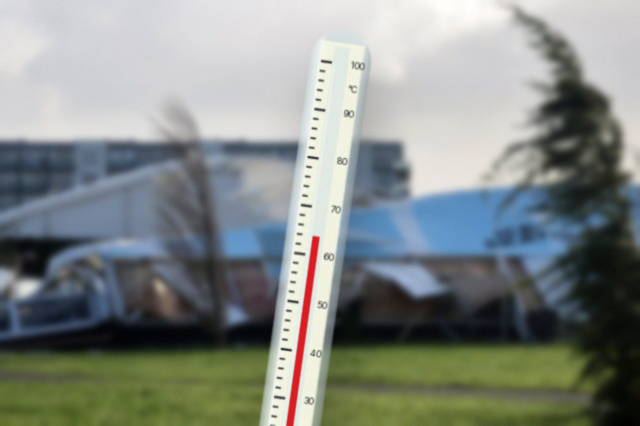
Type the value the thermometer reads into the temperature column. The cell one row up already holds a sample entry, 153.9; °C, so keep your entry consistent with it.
64; °C
